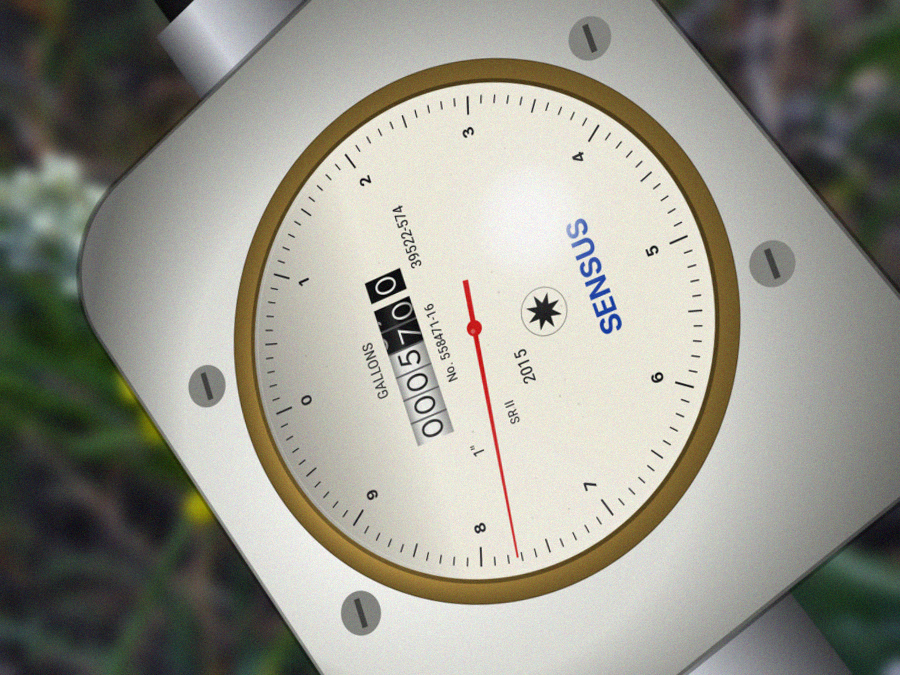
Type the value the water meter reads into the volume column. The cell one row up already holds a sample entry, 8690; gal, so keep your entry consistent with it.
5697.7; gal
